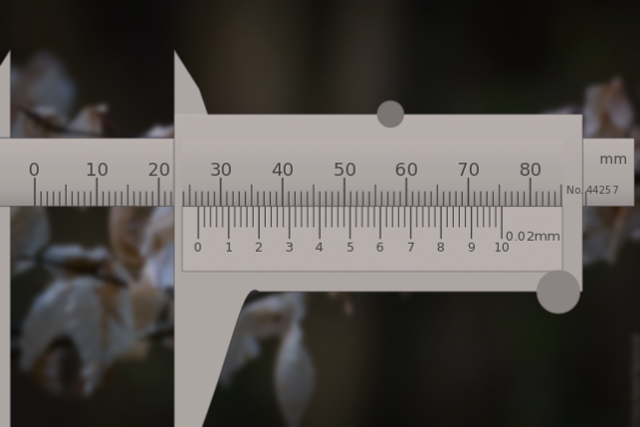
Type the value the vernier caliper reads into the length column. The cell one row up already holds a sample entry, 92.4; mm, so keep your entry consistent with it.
26.4; mm
